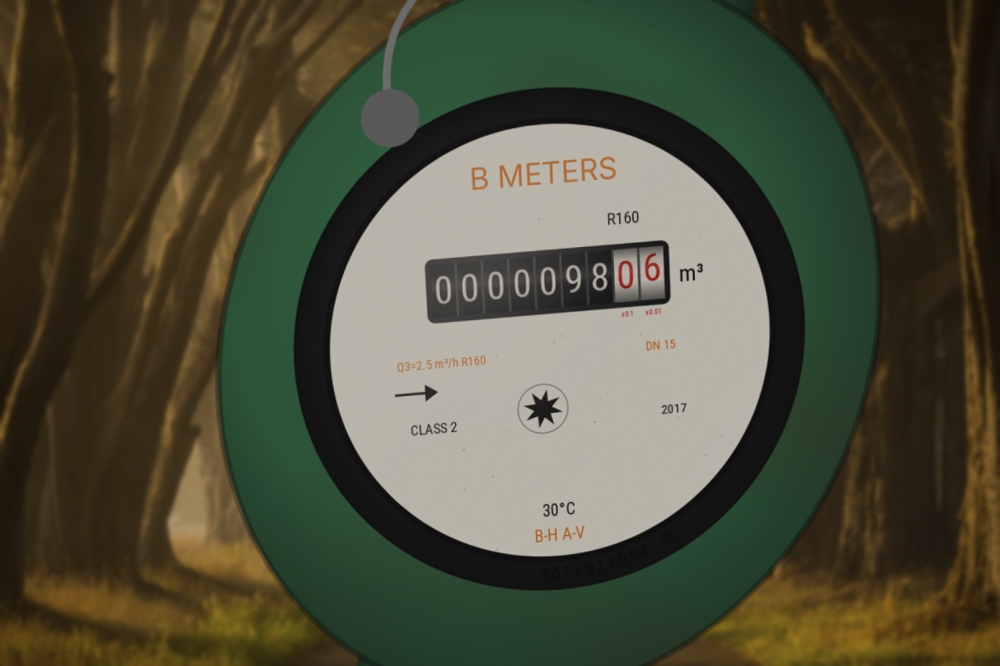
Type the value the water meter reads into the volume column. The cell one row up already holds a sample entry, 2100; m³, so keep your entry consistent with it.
98.06; m³
